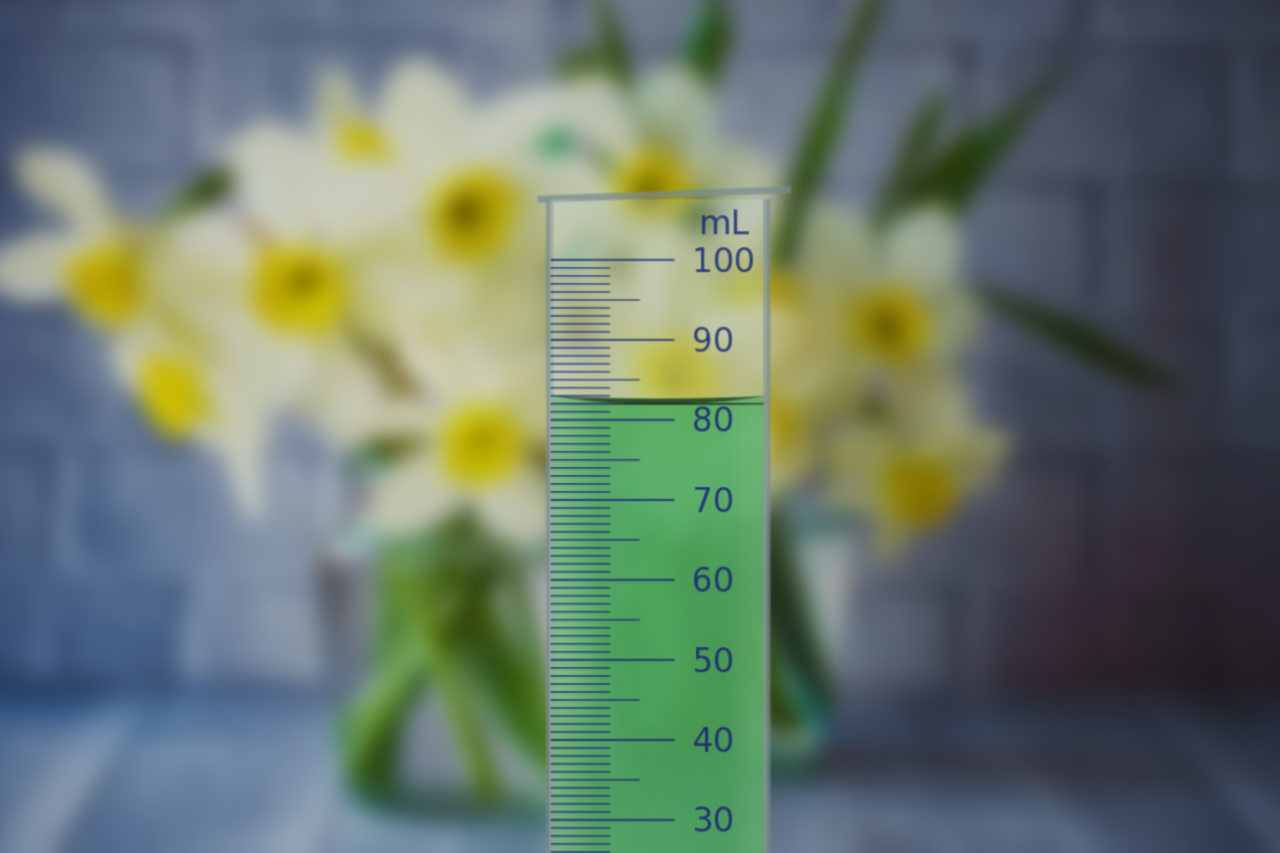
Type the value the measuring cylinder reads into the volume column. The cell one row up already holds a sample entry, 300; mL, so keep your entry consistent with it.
82; mL
